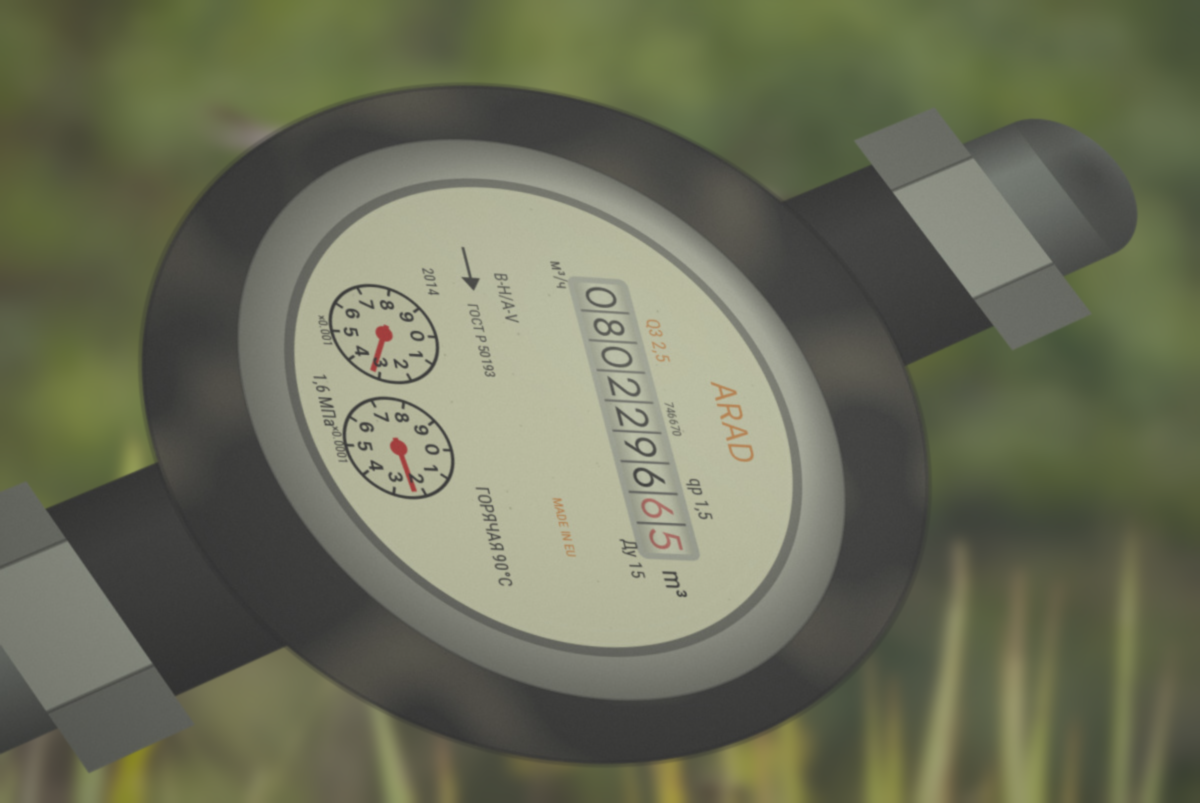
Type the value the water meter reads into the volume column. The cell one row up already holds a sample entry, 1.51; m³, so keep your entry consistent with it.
802296.6532; m³
